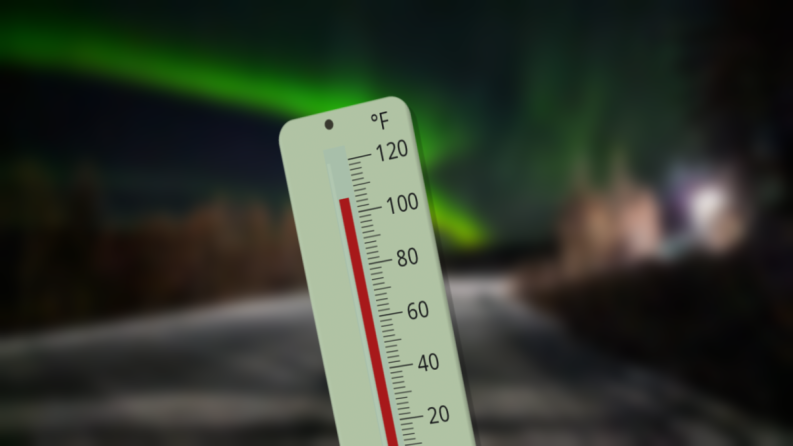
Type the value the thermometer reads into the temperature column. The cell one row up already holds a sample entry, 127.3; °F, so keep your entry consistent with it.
106; °F
